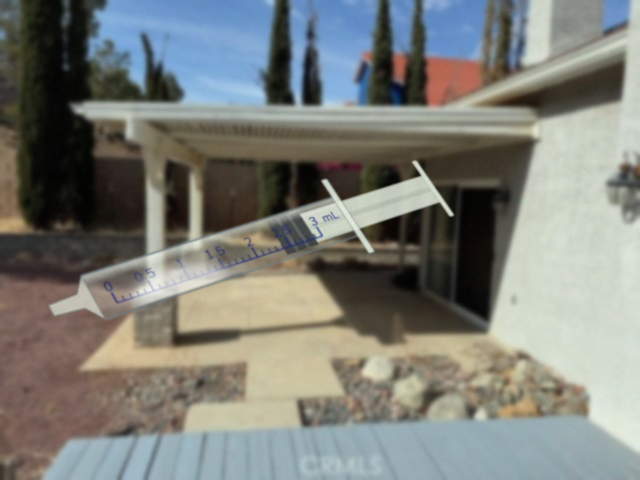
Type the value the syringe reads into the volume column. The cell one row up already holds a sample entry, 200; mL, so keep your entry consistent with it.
2.4; mL
